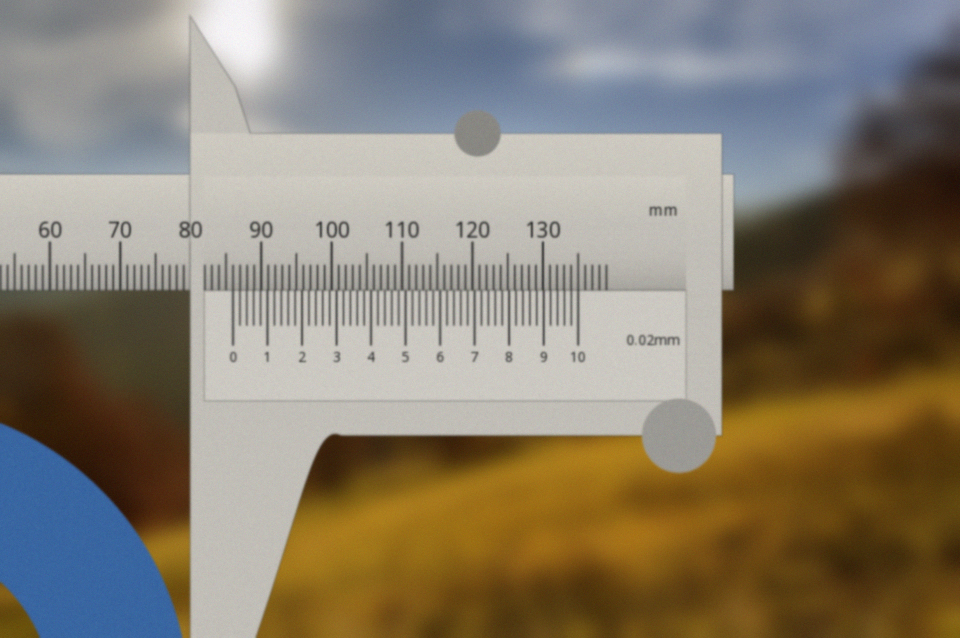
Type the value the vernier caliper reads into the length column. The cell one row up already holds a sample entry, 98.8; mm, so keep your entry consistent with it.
86.0; mm
